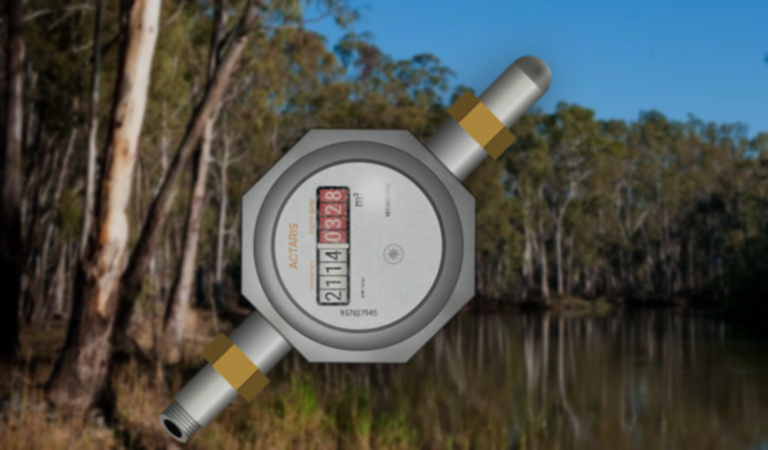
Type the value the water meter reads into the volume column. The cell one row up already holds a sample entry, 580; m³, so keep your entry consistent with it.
2114.0328; m³
